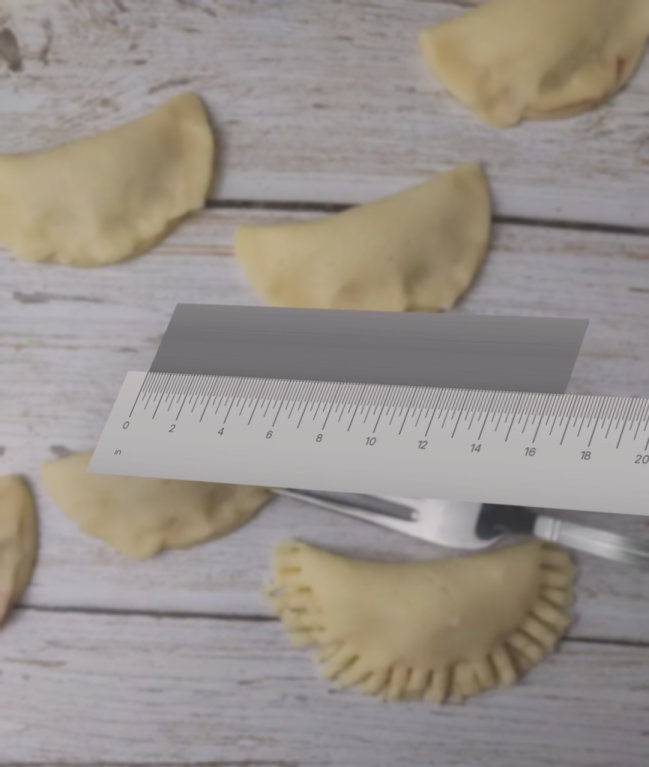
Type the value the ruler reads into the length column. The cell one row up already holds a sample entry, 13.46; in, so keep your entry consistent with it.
16.5; in
